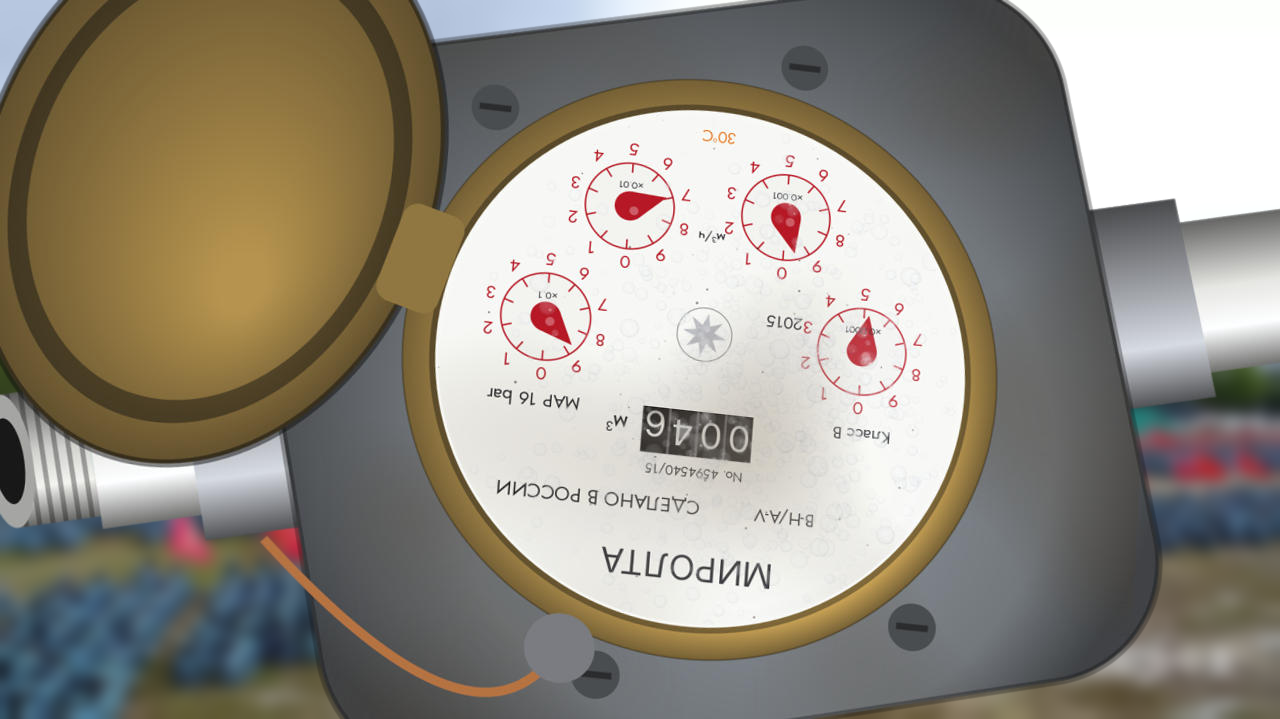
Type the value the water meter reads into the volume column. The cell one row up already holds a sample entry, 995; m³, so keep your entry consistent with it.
45.8695; m³
